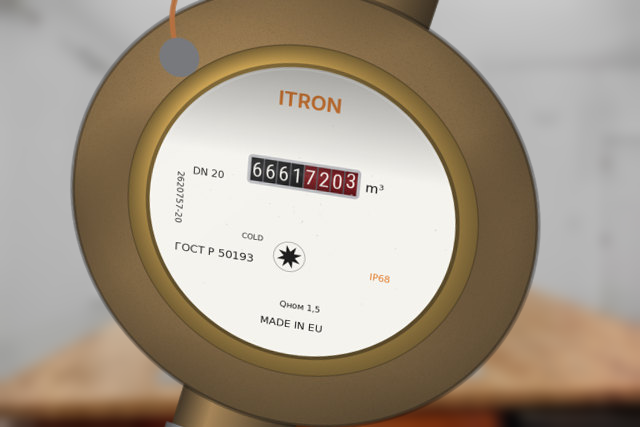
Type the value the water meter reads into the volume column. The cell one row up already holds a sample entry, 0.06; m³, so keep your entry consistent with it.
6661.7203; m³
